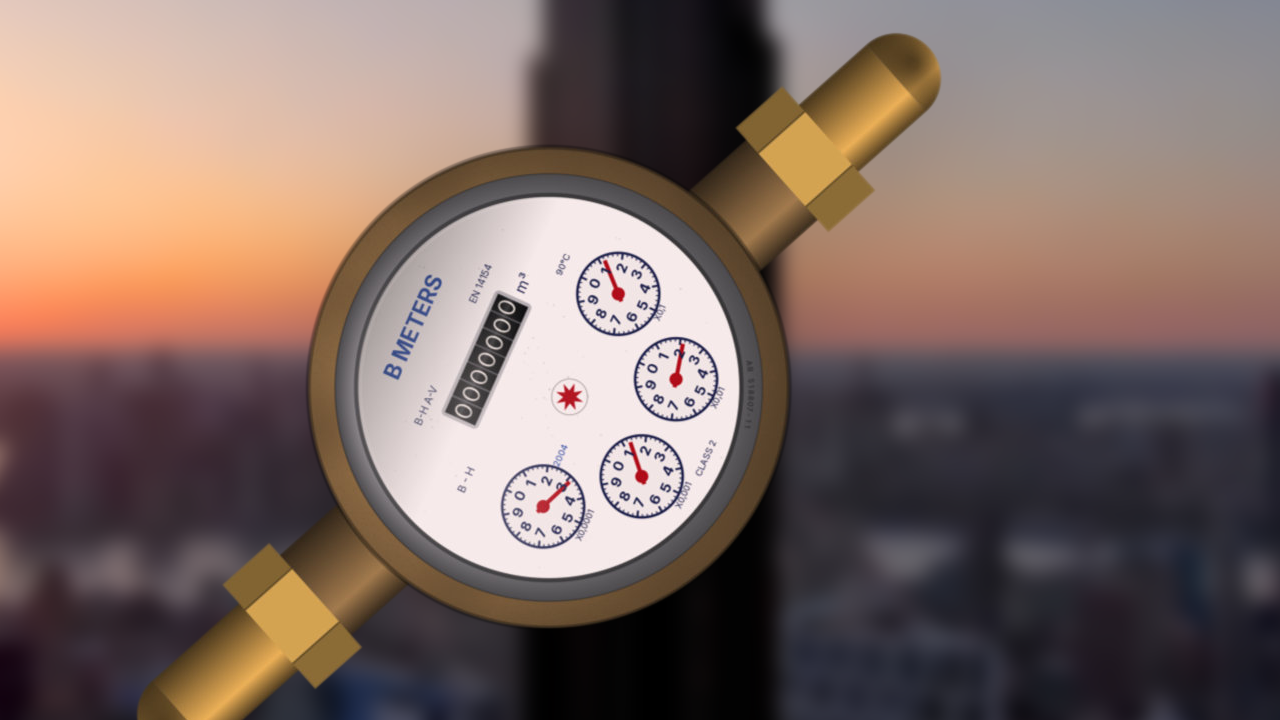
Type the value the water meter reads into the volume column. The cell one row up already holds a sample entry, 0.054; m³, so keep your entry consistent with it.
0.1213; m³
